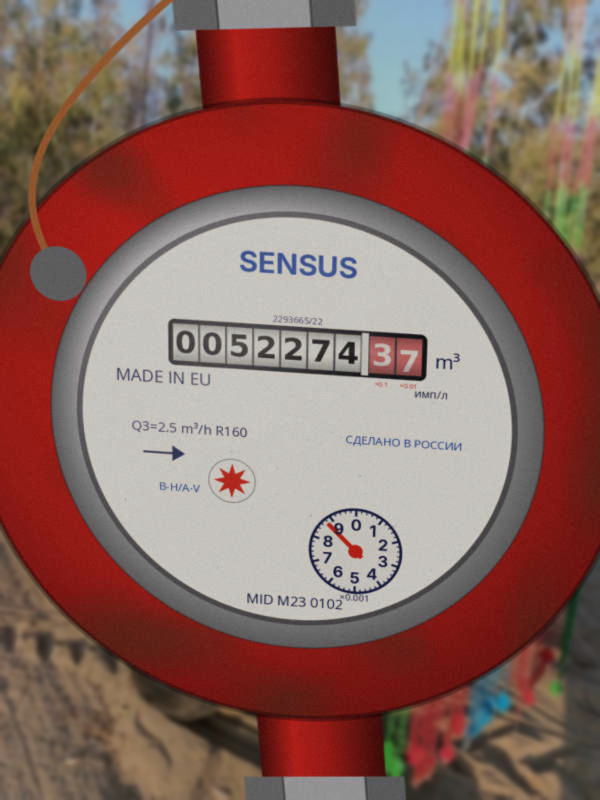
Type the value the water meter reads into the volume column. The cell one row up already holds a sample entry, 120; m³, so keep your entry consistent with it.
52274.368; m³
